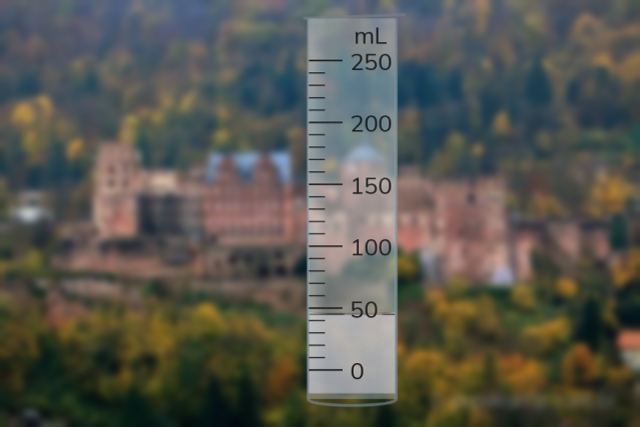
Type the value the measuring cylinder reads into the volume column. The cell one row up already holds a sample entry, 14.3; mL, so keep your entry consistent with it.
45; mL
